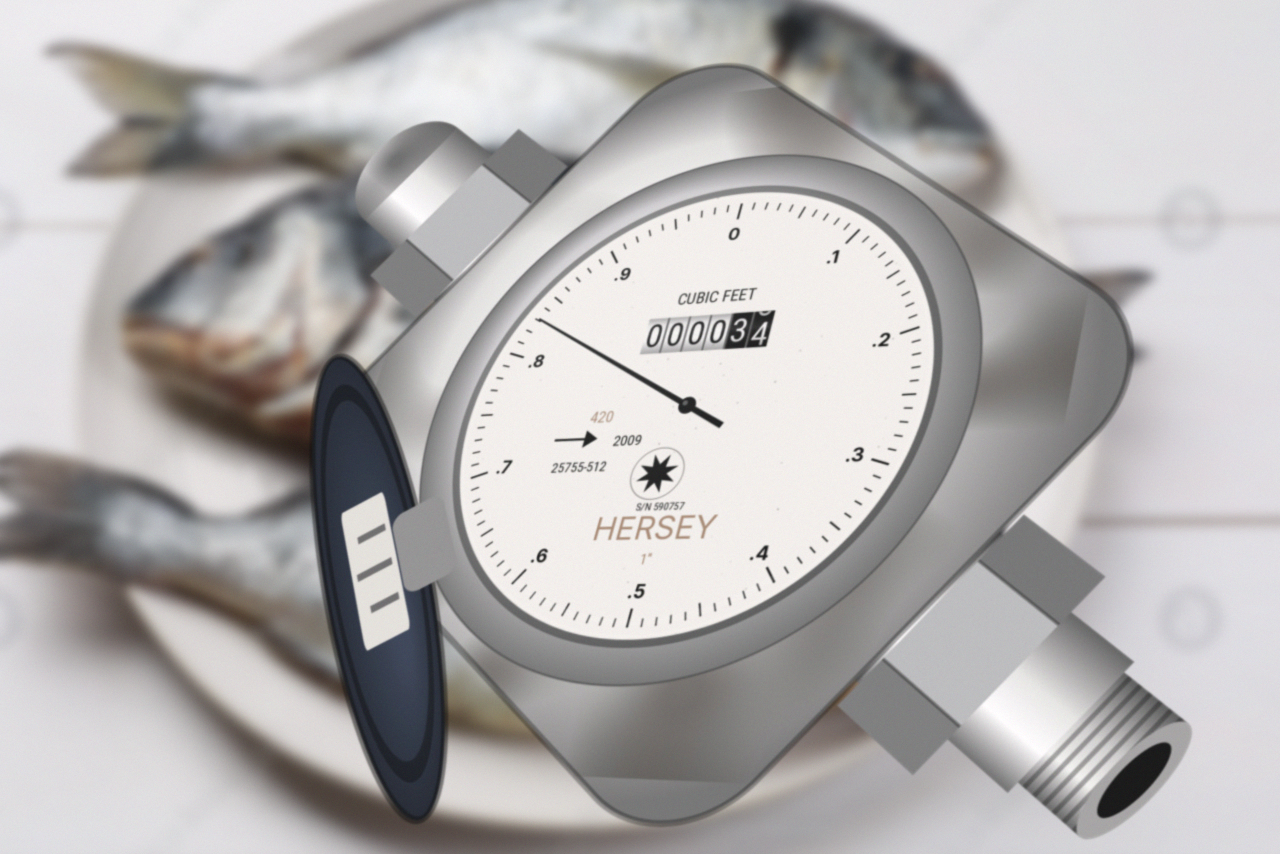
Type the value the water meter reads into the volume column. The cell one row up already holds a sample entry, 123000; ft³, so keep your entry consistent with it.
33.83; ft³
